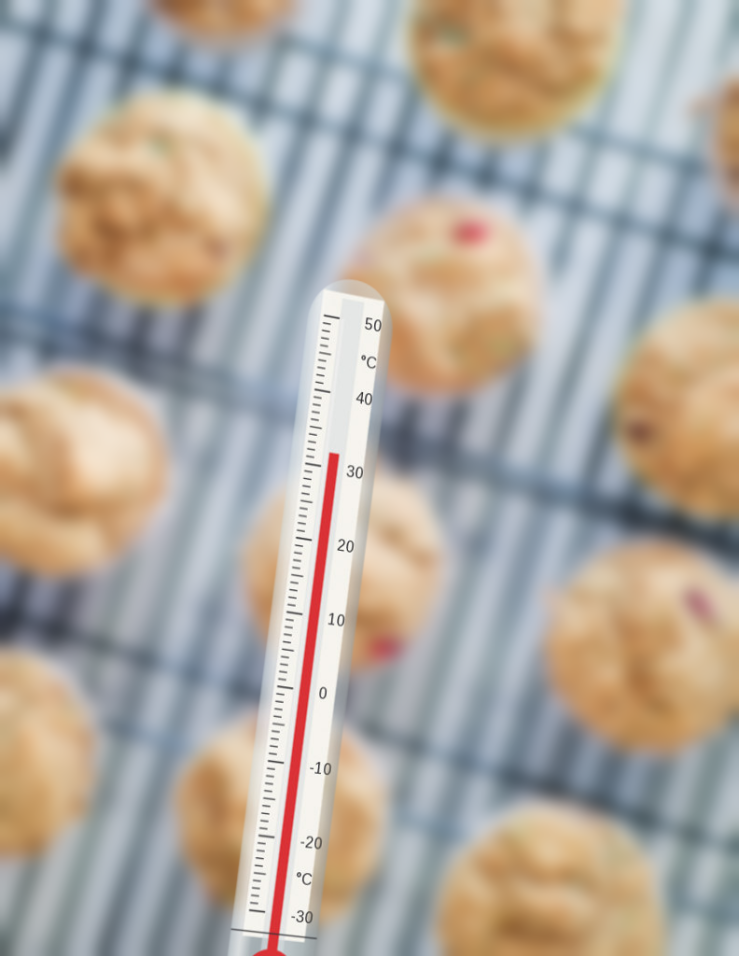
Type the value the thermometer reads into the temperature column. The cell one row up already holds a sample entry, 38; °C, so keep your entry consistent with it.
32; °C
